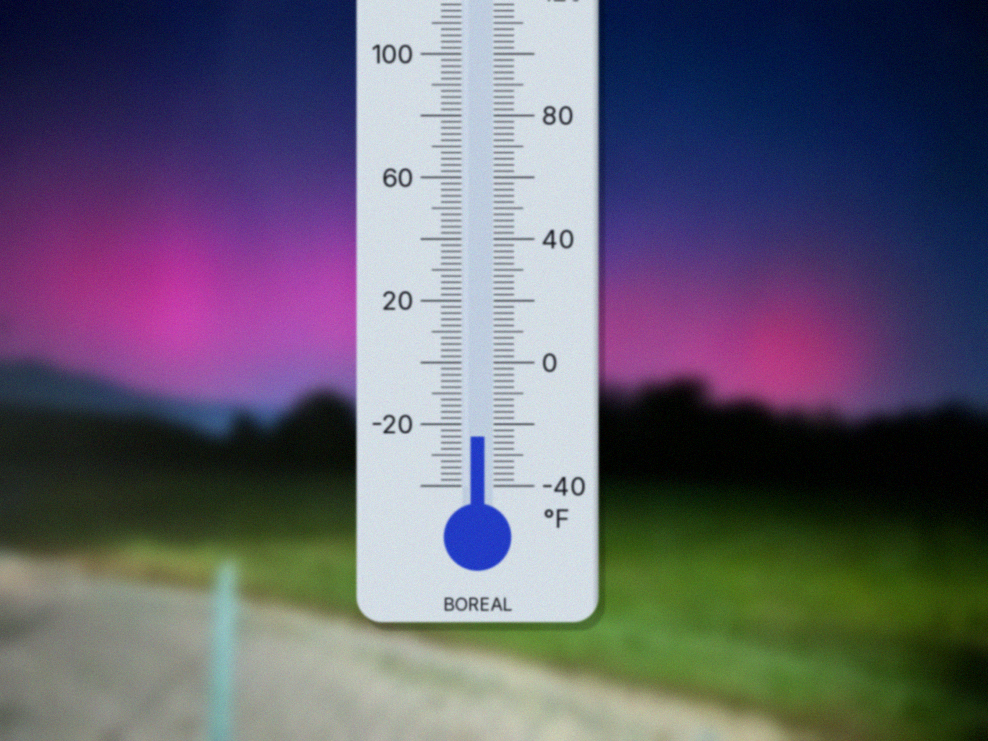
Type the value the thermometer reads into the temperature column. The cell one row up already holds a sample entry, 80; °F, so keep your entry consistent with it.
-24; °F
